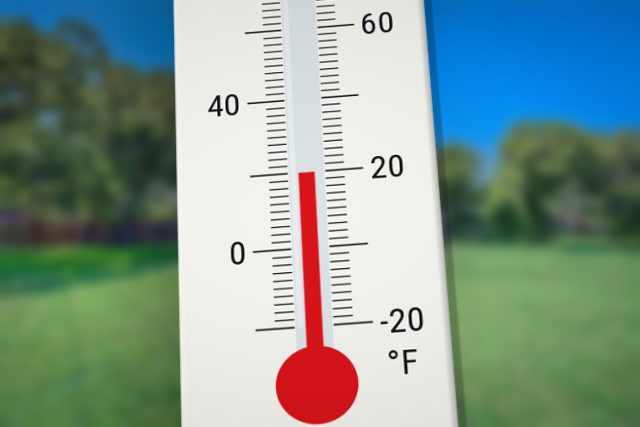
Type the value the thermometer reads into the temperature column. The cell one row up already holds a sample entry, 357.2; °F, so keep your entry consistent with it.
20; °F
